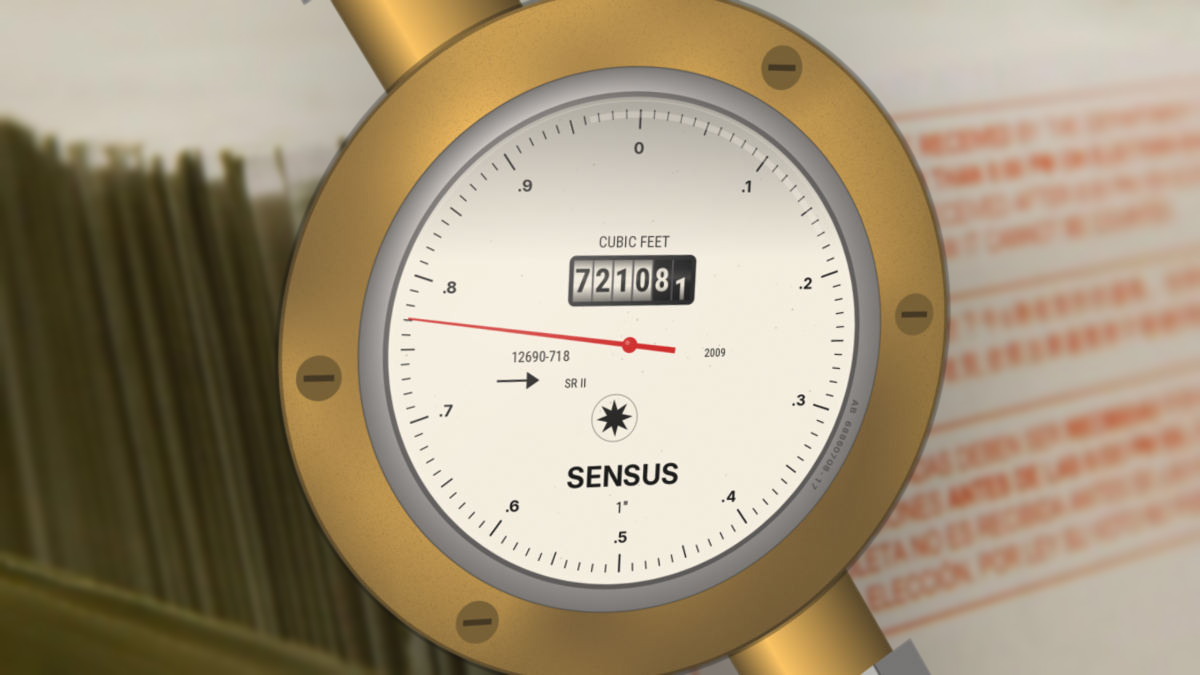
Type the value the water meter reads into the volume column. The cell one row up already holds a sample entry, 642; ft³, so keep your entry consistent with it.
721080.77; ft³
